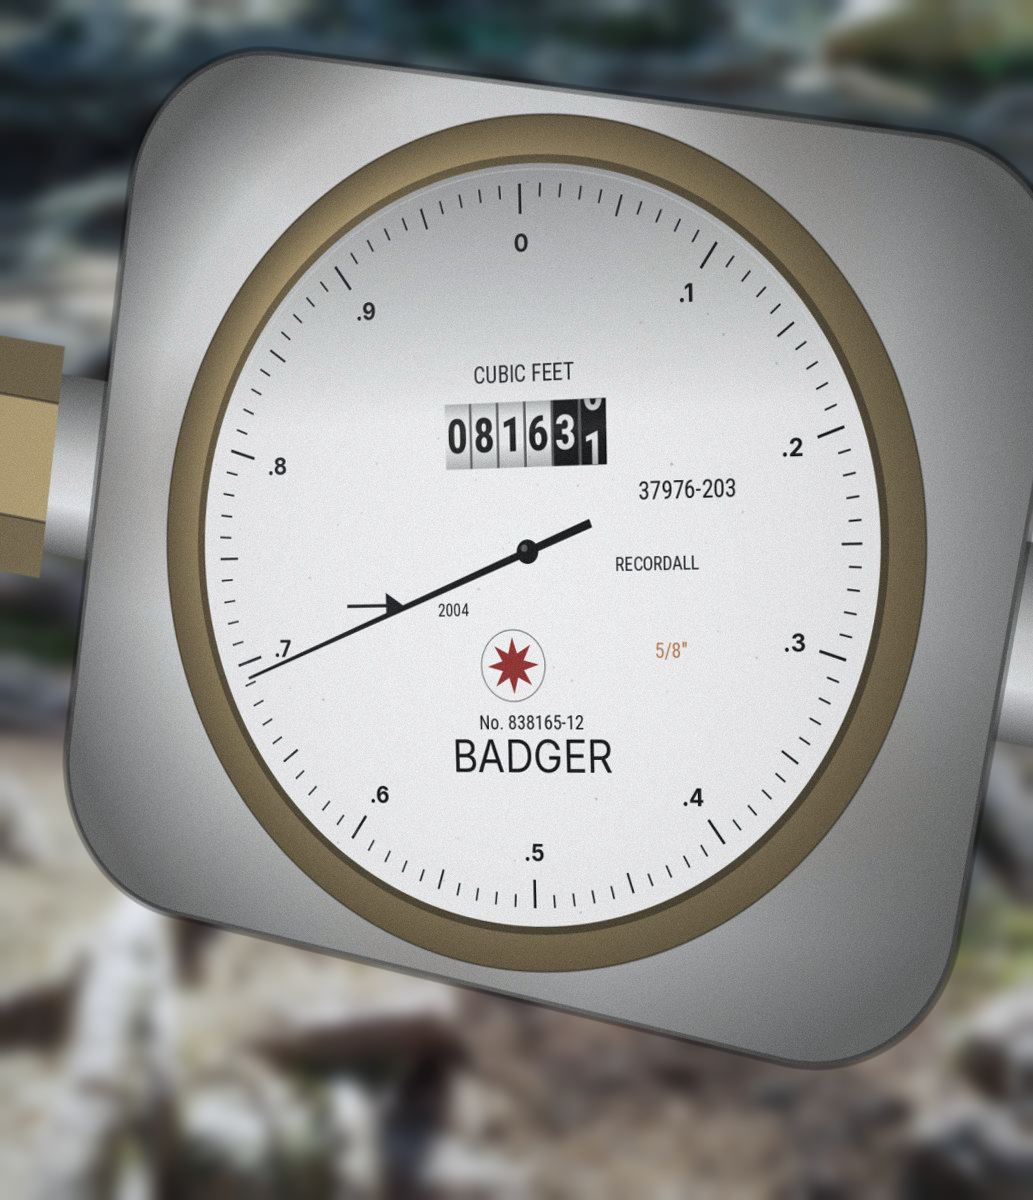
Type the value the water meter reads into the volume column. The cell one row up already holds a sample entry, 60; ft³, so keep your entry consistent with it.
81630.69; ft³
